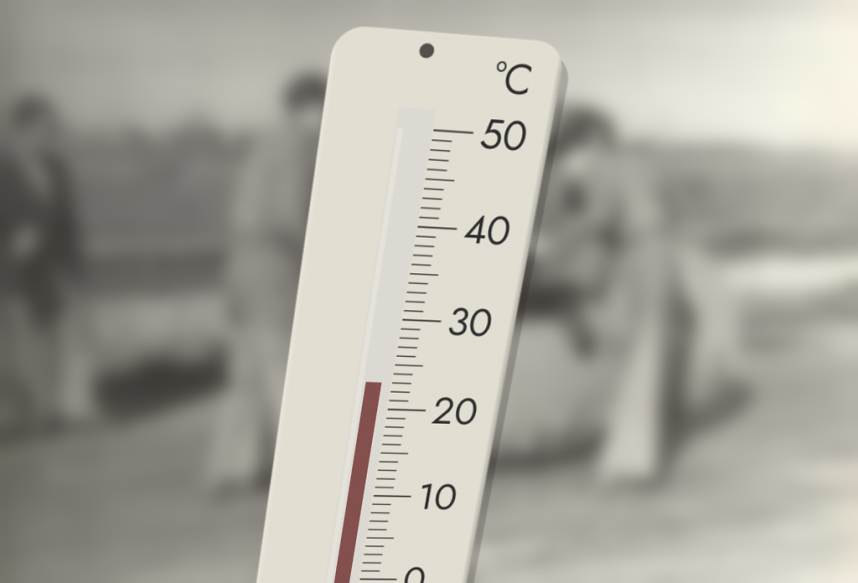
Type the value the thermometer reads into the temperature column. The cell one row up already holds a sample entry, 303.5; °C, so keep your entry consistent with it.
23; °C
